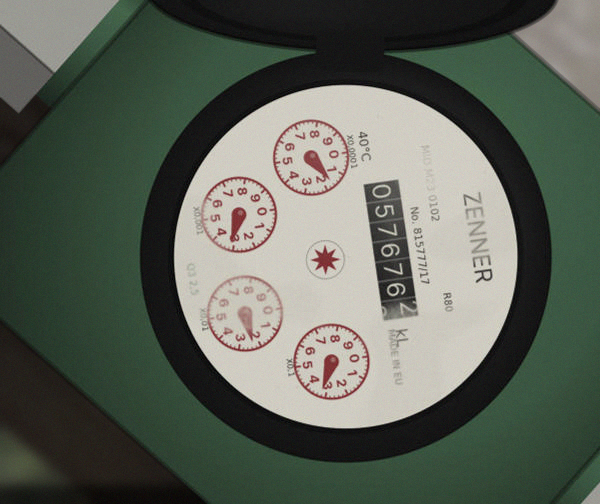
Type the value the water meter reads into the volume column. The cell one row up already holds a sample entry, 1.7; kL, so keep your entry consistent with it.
576762.3231; kL
